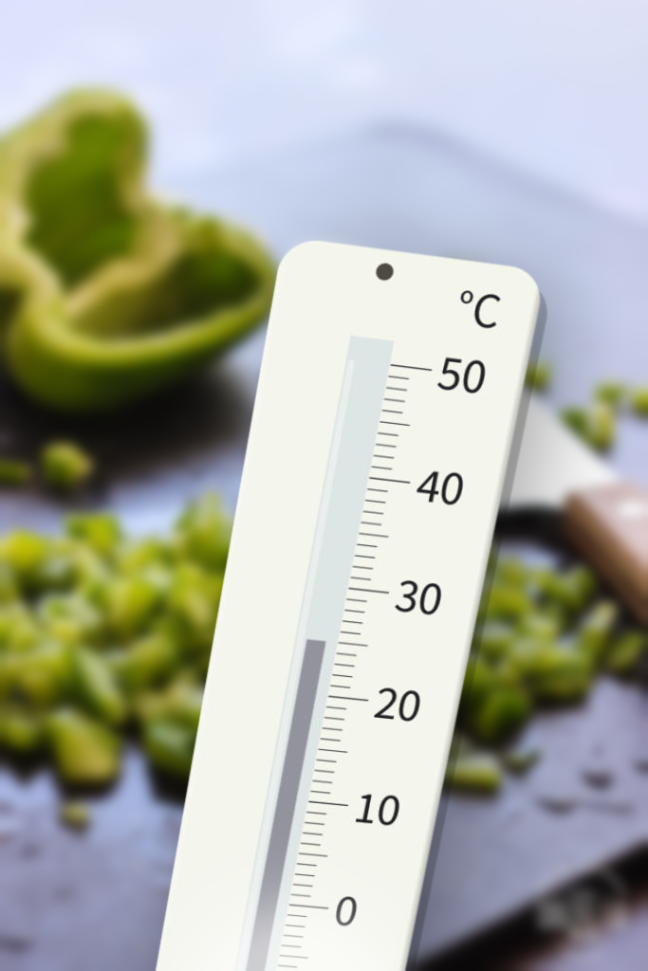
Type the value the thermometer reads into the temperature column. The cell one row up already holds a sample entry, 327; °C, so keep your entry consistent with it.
25; °C
